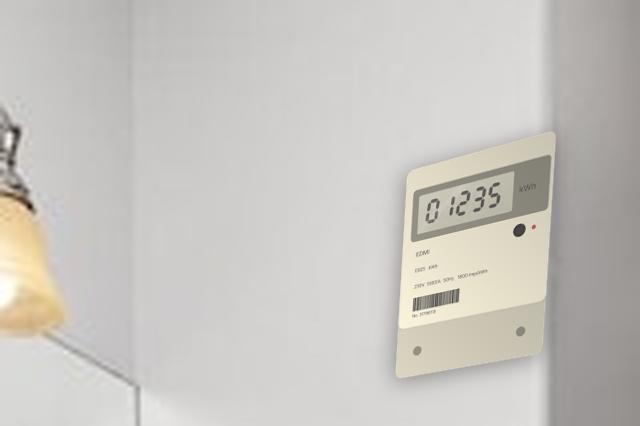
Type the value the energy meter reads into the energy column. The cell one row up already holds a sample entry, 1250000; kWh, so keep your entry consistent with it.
1235; kWh
